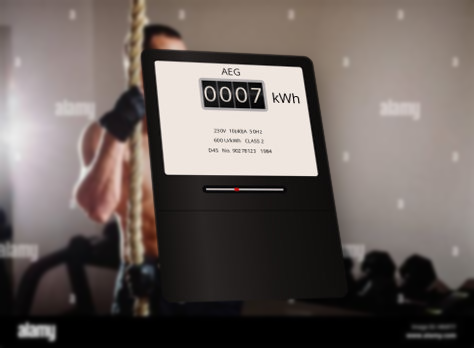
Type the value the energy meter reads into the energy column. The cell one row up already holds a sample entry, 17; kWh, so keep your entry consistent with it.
7; kWh
